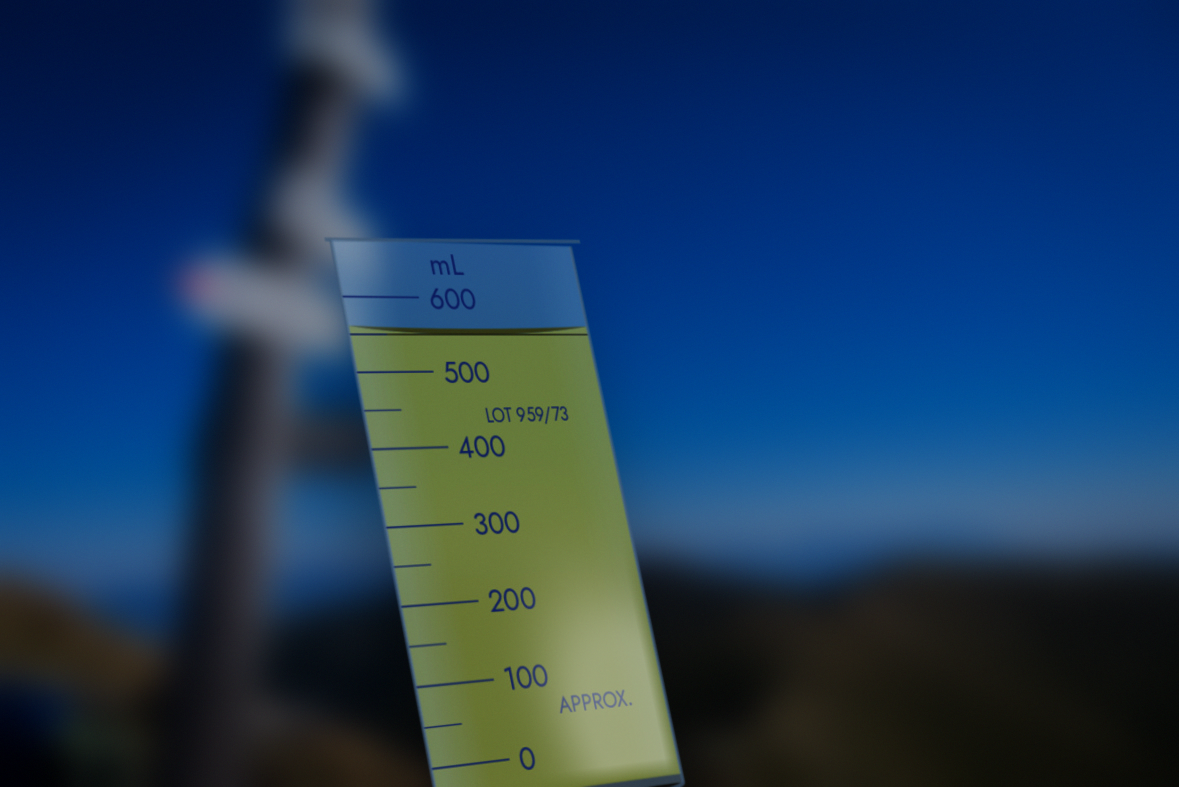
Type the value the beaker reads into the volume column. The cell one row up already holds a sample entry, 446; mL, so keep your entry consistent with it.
550; mL
